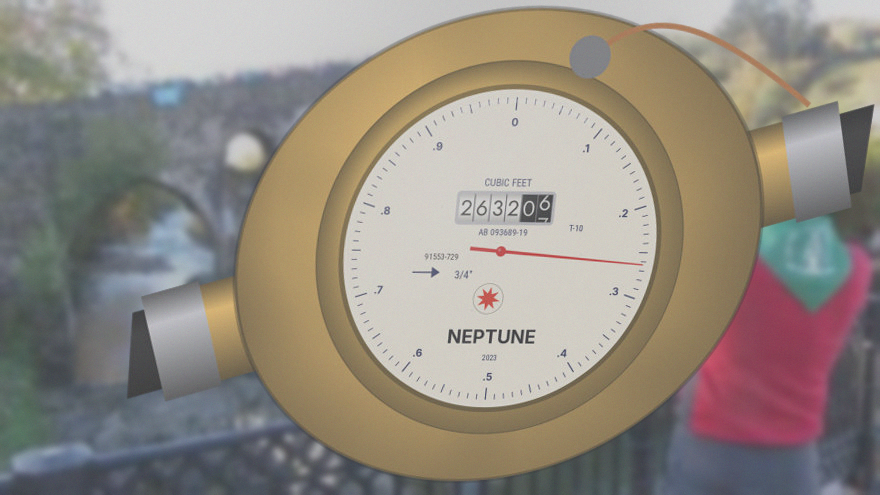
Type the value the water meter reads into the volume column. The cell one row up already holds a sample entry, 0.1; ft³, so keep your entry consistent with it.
263206.26; ft³
